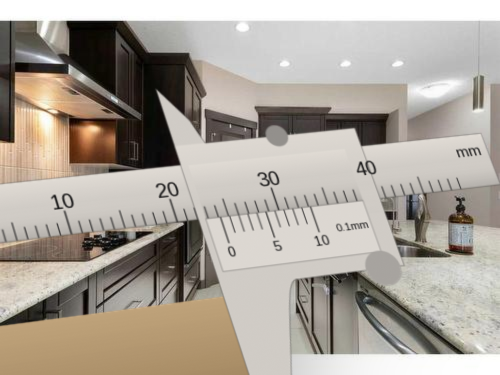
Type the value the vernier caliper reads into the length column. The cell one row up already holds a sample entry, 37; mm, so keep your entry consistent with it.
24.2; mm
